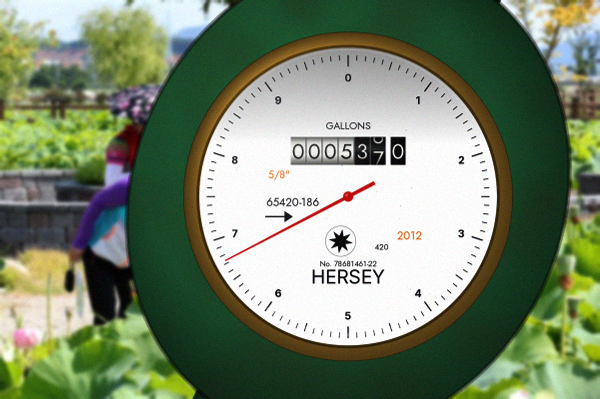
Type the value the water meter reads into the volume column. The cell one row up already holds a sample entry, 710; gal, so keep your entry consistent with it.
5366.7; gal
